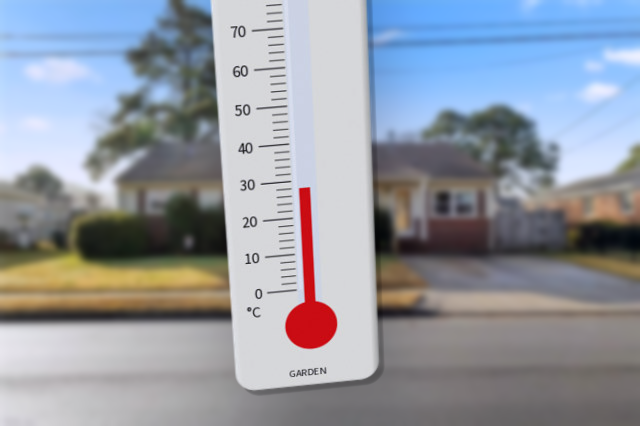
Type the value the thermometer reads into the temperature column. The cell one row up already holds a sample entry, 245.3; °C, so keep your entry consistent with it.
28; °C
